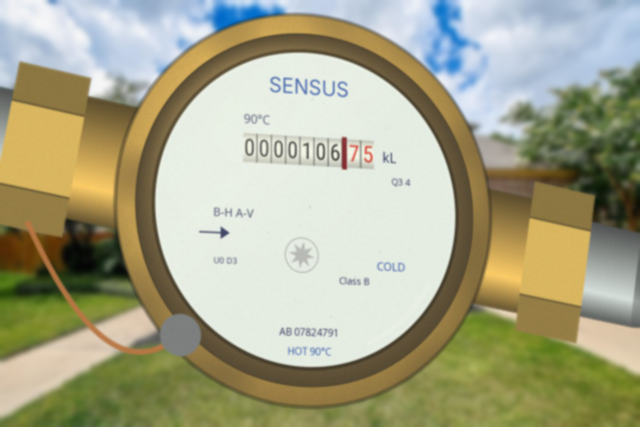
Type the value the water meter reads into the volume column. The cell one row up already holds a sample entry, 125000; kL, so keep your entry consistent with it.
106.75; kL
